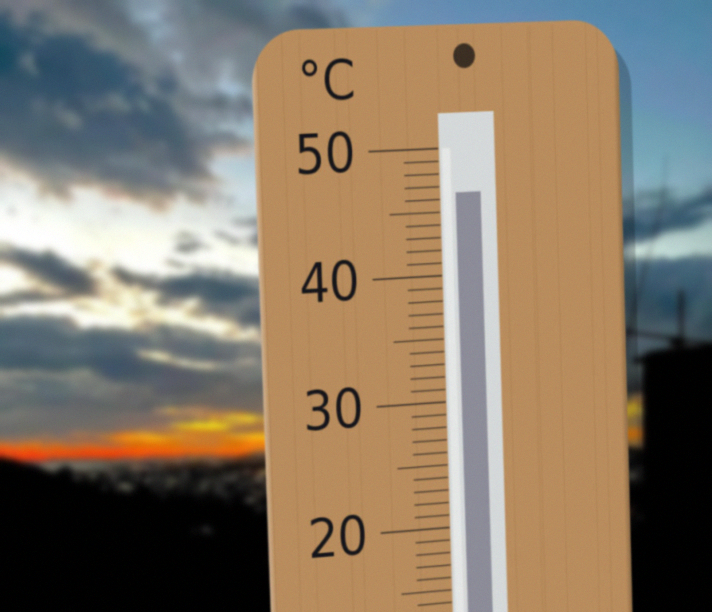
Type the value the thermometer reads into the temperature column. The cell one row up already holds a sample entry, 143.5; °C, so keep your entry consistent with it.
46.5; °C
